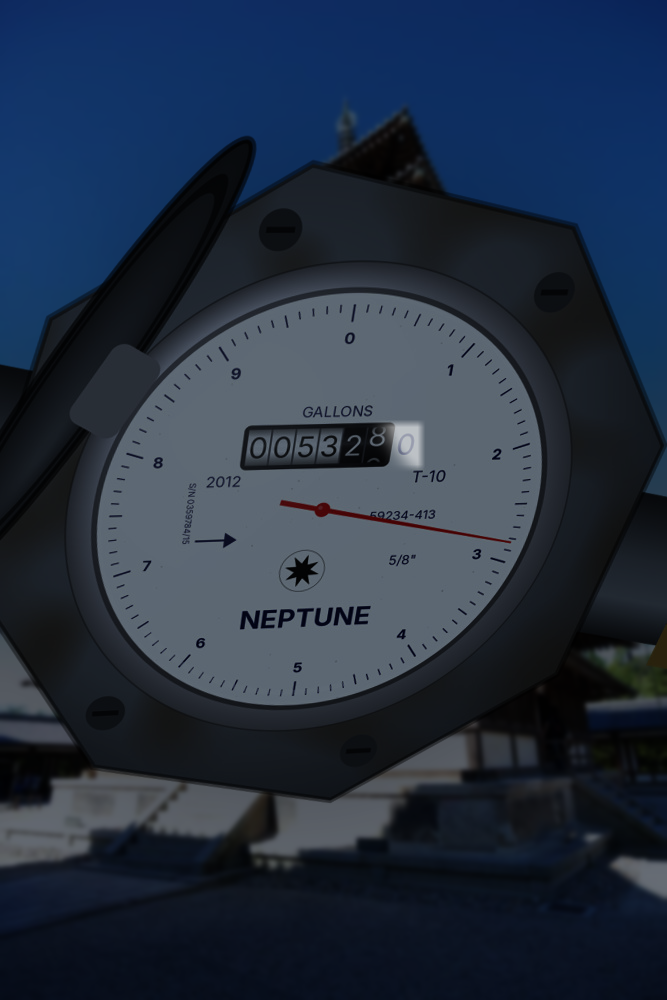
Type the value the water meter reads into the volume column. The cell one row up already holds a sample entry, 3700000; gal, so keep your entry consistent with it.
53282.8; gal
